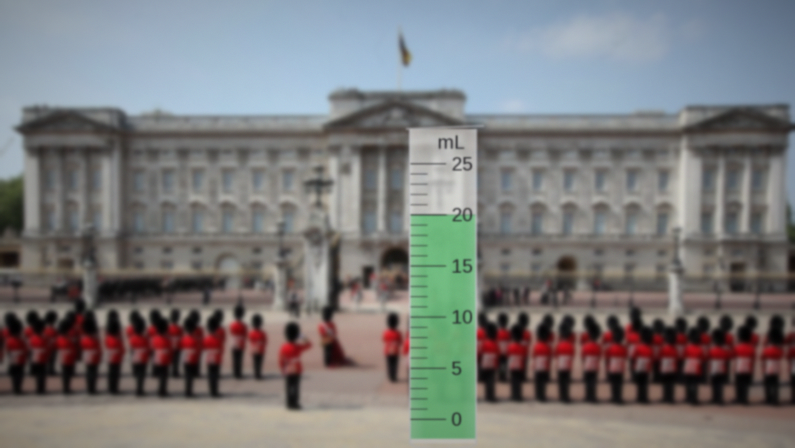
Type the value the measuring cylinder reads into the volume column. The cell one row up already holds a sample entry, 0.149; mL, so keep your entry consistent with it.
20; mL
